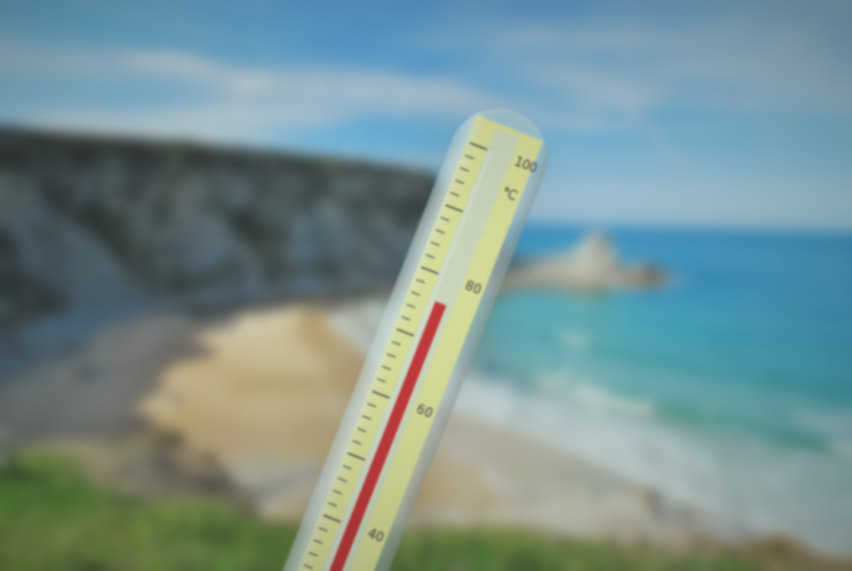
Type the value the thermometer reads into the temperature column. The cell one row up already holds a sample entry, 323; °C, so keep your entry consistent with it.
76; °C
